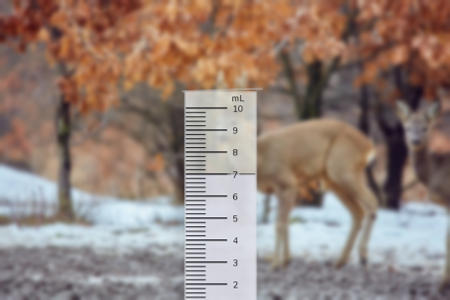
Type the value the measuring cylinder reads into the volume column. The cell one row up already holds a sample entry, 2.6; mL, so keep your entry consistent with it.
7; mL
